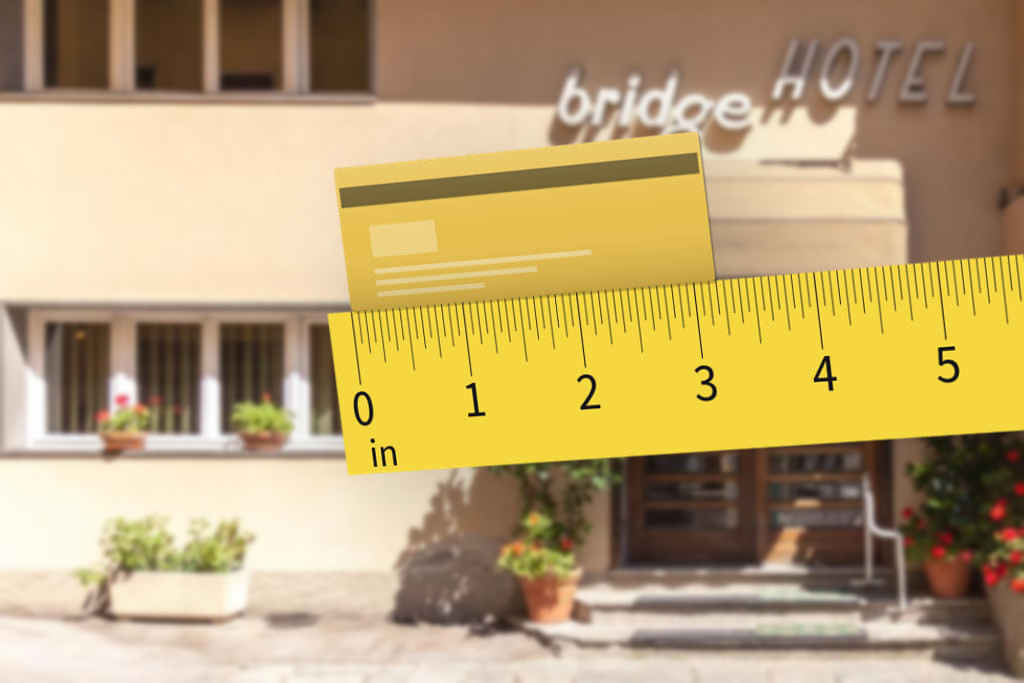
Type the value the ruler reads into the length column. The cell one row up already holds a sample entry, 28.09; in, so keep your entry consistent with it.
3.1875; in
